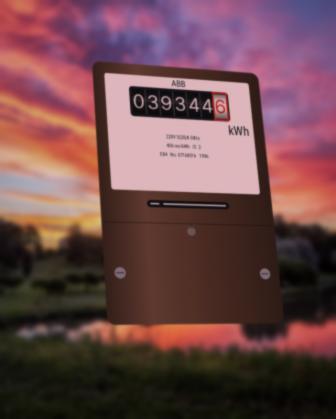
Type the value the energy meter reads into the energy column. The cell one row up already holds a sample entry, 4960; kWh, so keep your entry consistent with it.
39344.6; kWh
